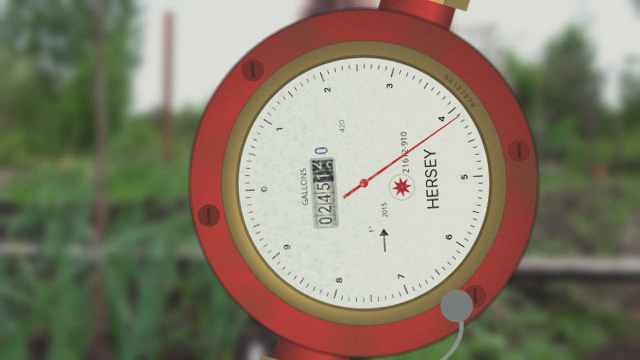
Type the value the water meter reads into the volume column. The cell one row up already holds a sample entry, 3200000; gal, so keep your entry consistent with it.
245124.1; gal
